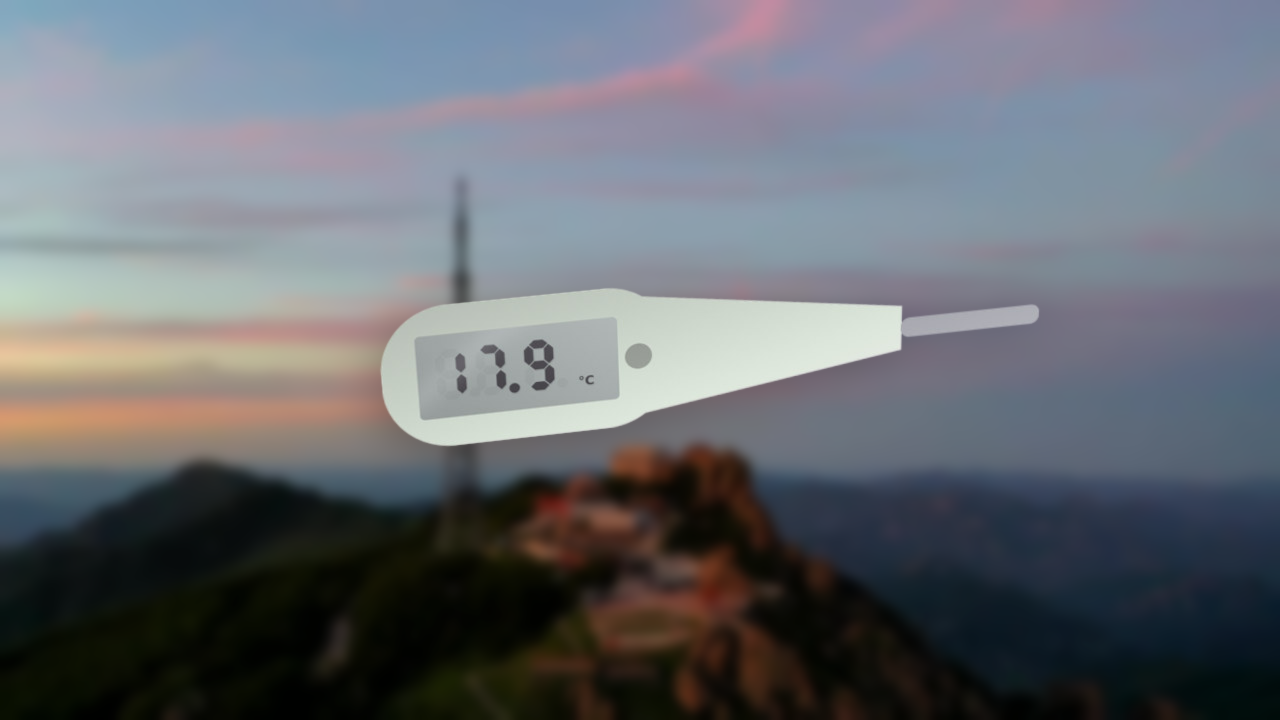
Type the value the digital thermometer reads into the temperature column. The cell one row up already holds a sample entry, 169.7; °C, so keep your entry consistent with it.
17.9; °C
